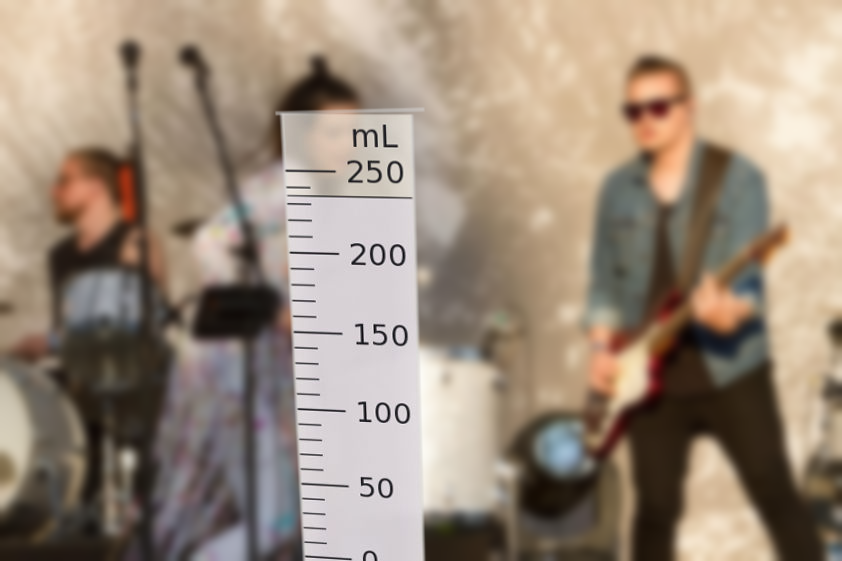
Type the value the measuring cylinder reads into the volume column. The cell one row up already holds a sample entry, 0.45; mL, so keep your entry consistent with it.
235; mL
